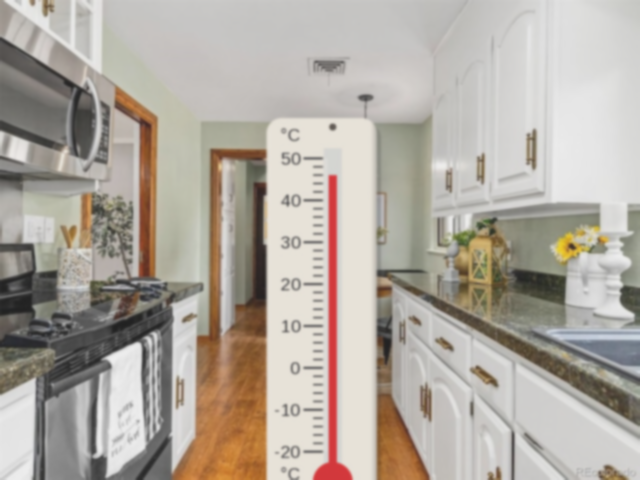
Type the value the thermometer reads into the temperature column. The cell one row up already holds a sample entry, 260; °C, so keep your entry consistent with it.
46; °C
